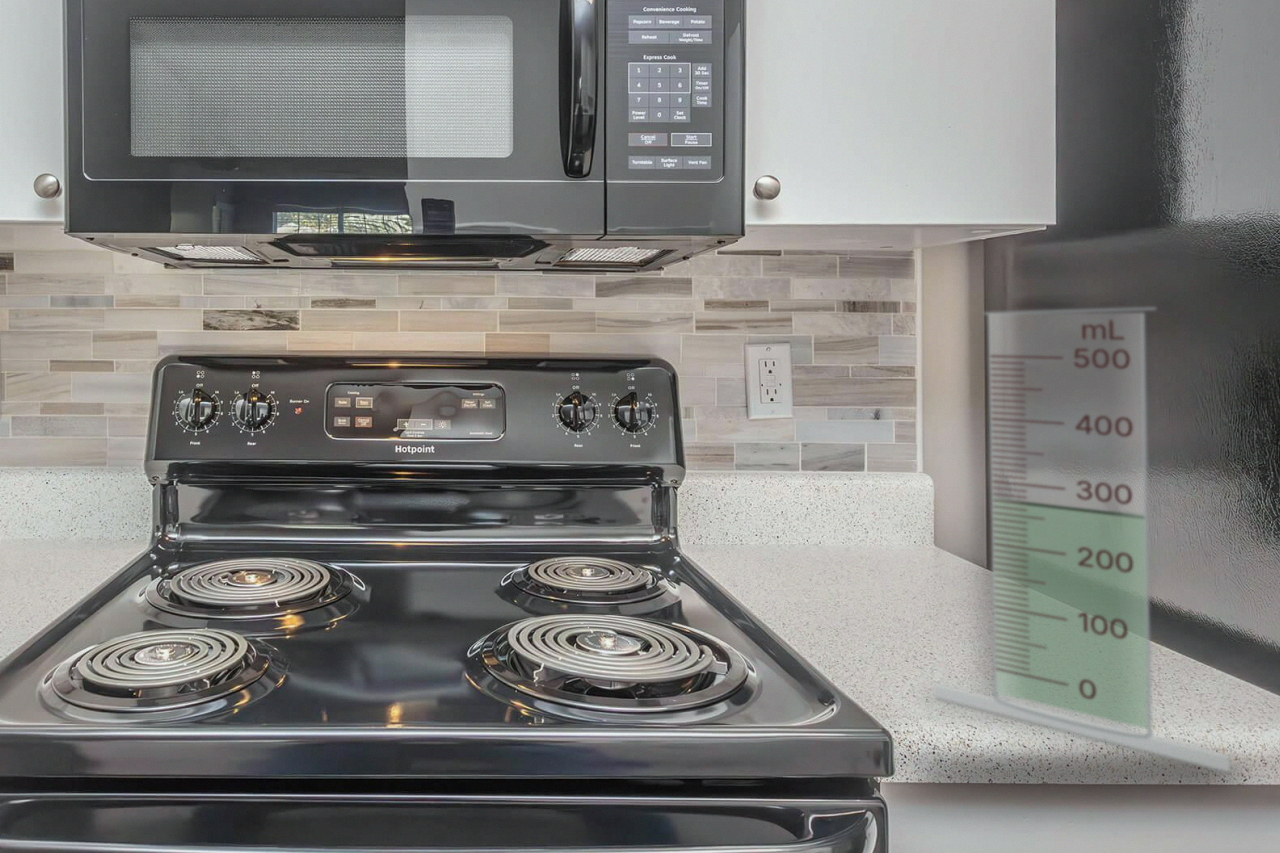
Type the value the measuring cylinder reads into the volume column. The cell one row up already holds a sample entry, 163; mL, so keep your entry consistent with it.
270; mL
